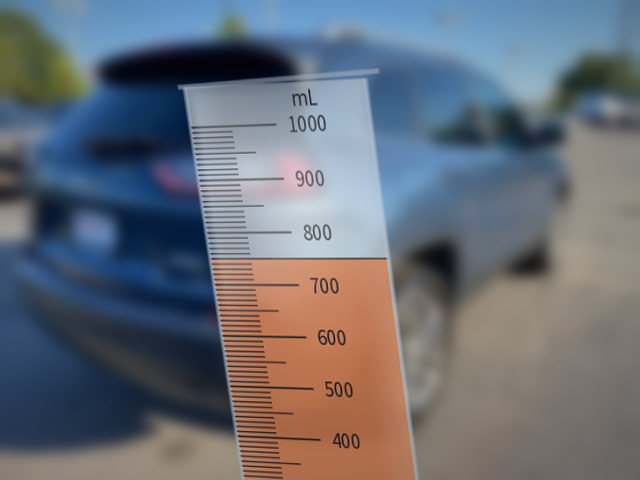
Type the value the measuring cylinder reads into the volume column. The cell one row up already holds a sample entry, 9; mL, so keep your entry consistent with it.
750; mL
